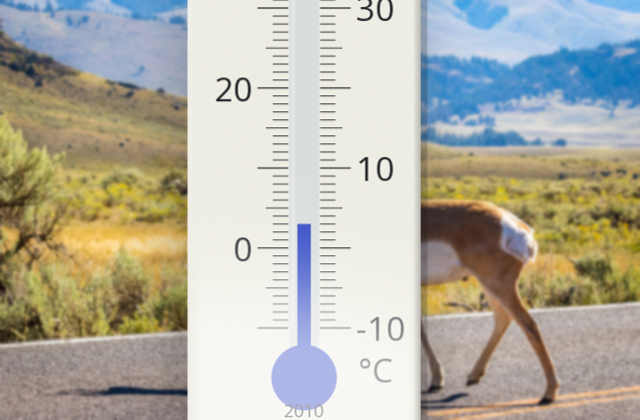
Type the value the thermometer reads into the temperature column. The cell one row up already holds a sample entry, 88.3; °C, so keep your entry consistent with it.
3; °C
